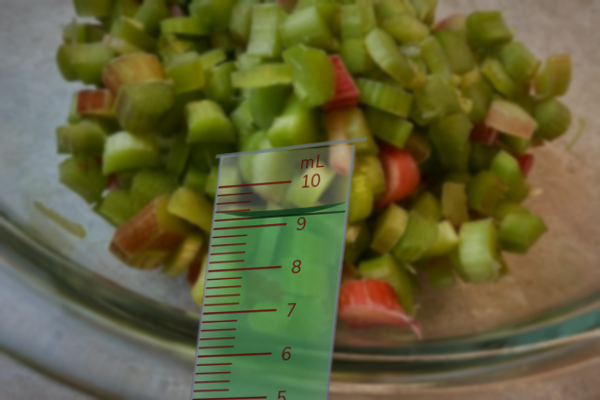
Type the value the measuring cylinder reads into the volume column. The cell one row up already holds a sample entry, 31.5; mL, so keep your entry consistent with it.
9.2; mL
